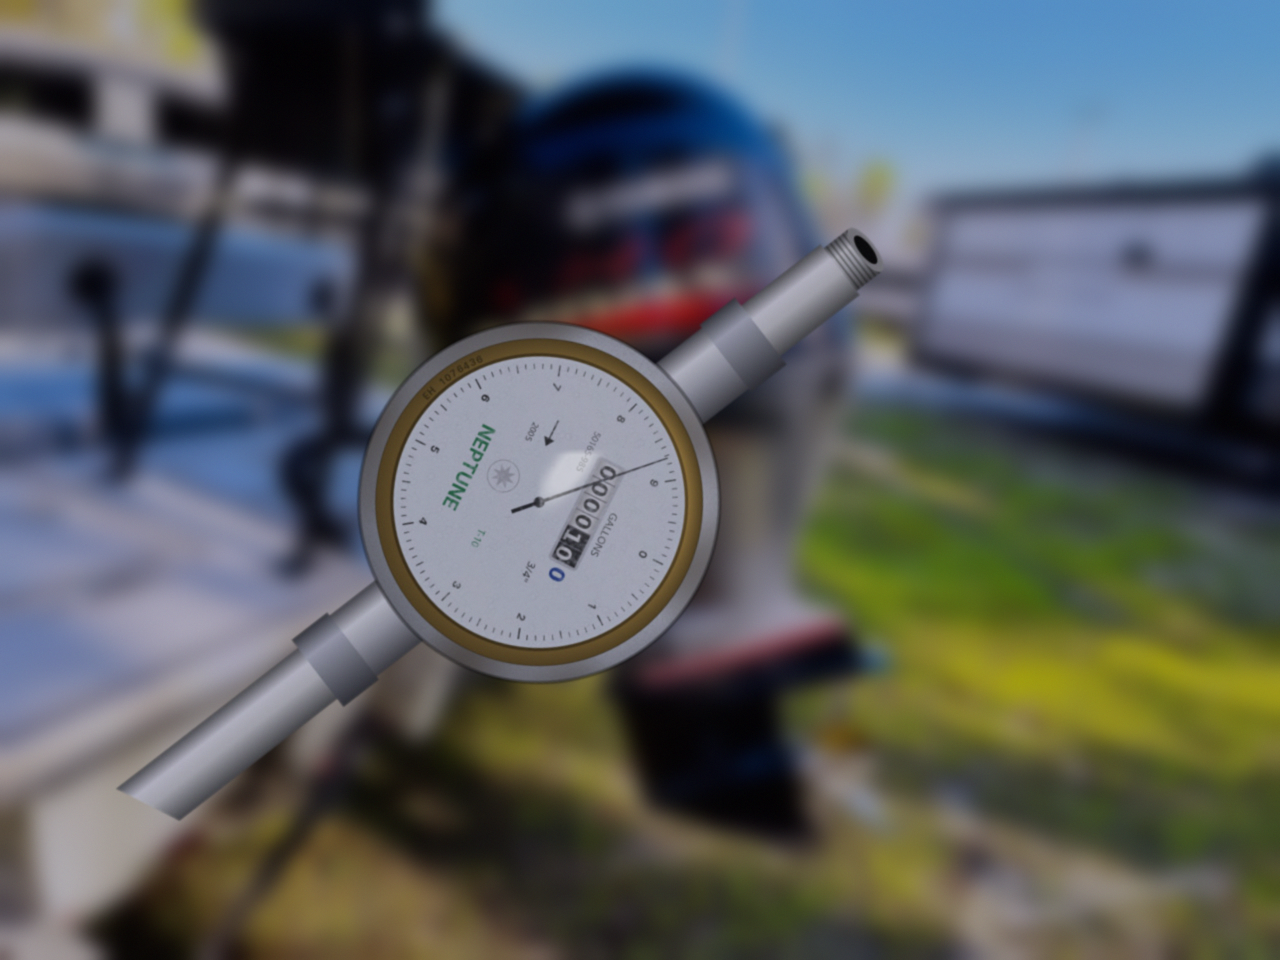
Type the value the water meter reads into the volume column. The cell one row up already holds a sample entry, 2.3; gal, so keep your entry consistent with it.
98.7; gal
